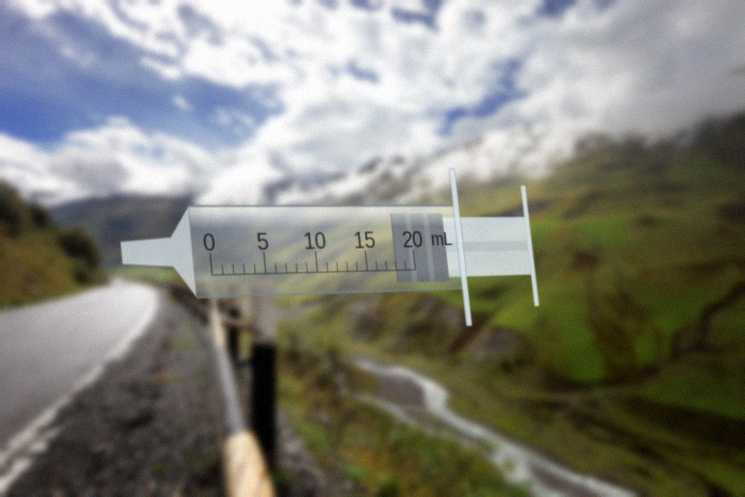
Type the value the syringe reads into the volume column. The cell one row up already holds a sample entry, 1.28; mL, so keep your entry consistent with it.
18; mL
